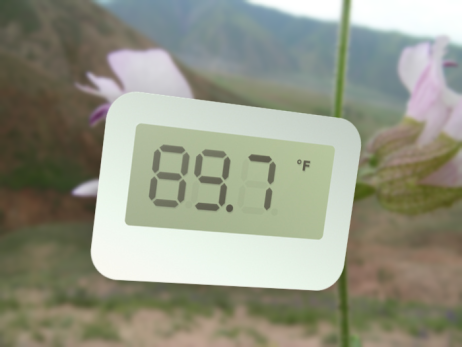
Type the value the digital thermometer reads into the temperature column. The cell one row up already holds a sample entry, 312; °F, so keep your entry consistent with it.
89.7; °F
